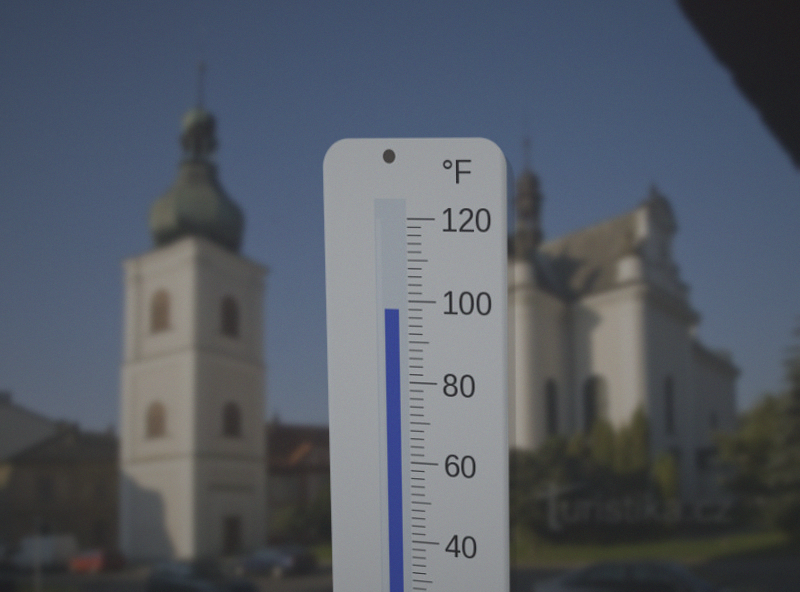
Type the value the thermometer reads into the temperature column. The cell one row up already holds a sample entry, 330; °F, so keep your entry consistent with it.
98; °F
